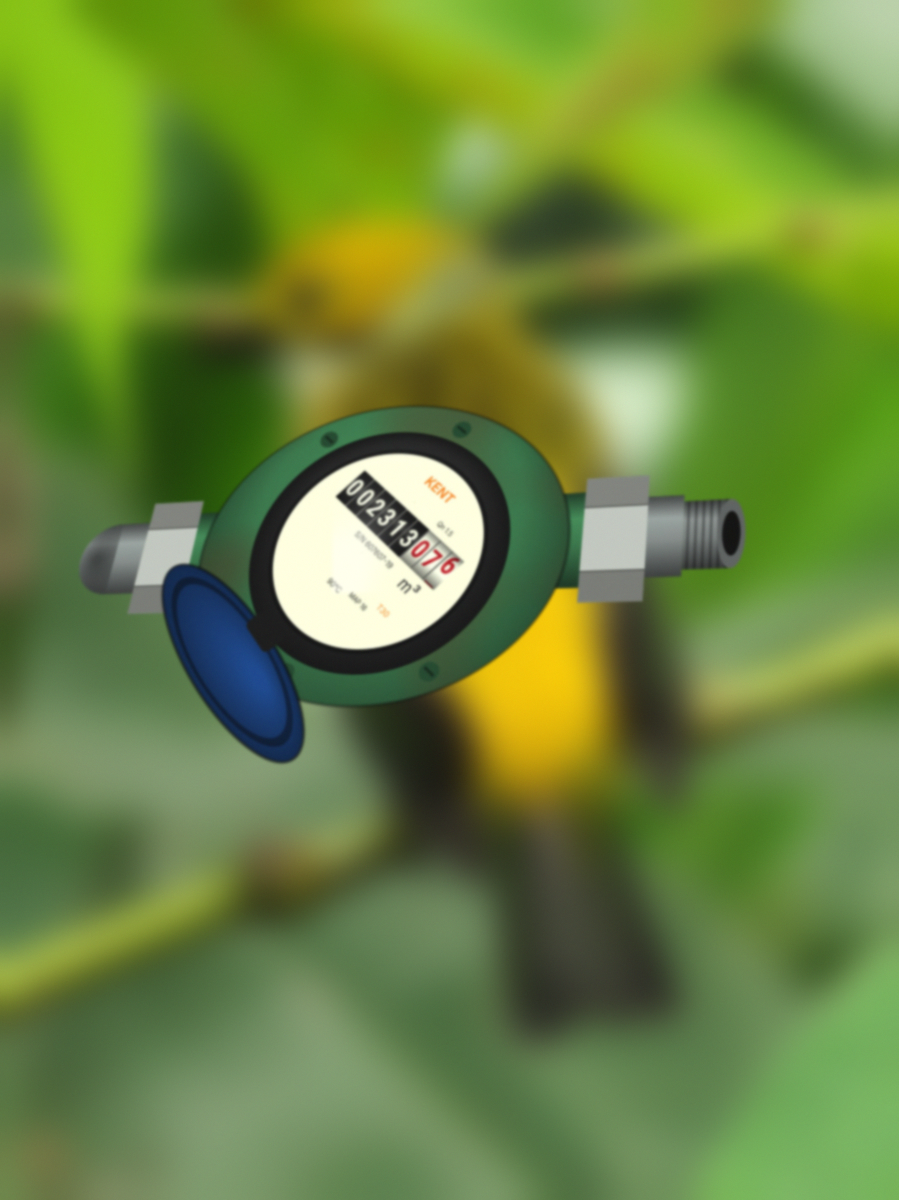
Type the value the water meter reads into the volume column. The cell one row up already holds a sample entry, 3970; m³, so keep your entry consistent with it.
2313.076; m³
